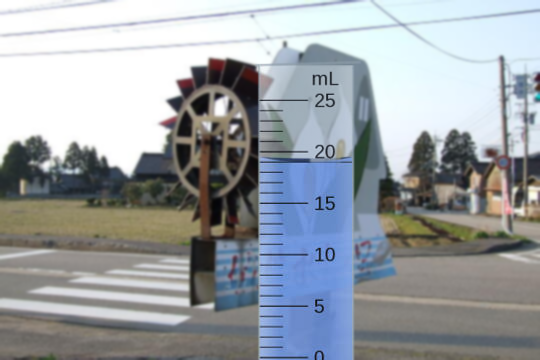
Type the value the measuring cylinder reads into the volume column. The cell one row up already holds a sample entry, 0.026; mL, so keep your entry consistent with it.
19; mL
